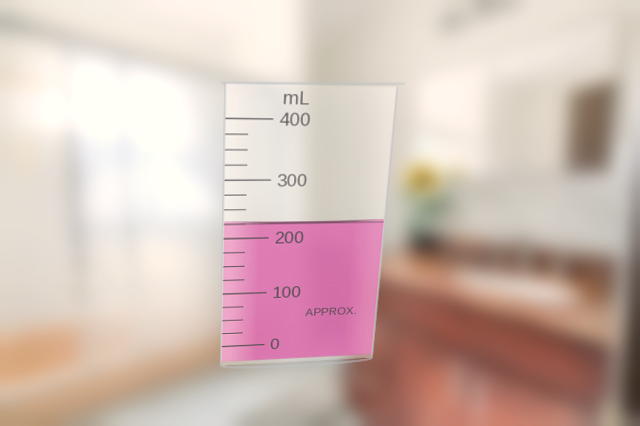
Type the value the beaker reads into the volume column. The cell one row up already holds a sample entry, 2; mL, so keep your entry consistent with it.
225; mL
